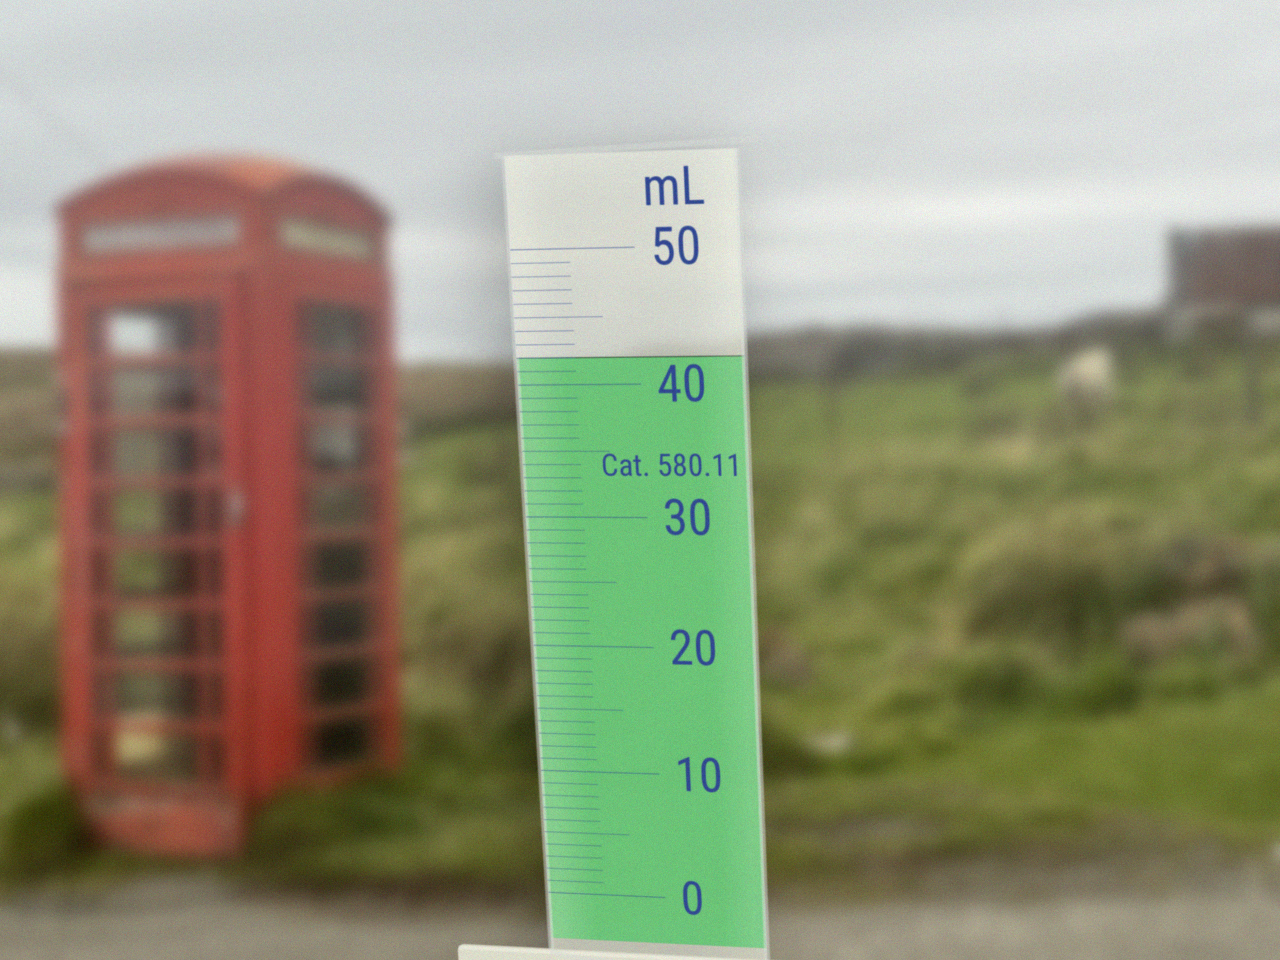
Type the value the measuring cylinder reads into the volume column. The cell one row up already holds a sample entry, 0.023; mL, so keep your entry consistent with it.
42; mL
